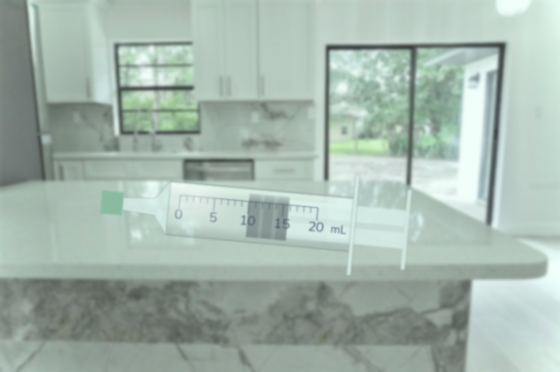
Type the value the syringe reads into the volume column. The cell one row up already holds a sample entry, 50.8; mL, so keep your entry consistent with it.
10; mL
